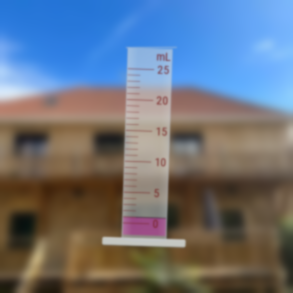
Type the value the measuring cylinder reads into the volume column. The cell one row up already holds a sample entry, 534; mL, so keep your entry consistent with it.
1; mL
